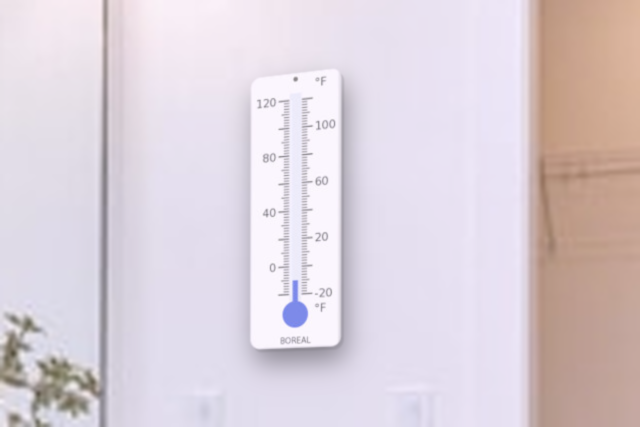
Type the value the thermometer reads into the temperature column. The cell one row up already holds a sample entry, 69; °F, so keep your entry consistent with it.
-10; °F
